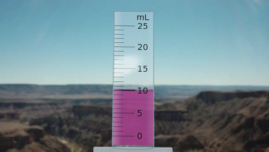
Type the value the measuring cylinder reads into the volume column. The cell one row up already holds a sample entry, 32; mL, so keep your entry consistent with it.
10; mL
